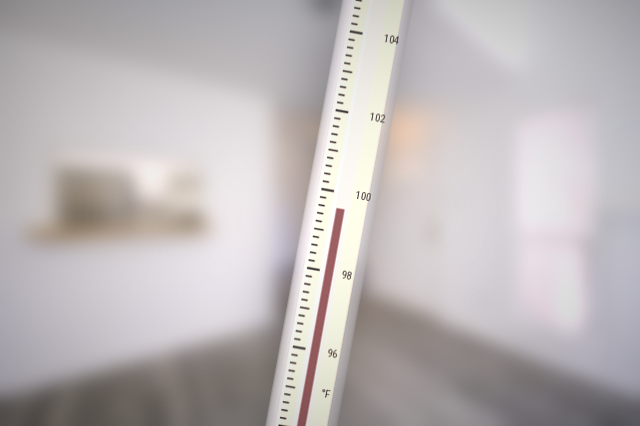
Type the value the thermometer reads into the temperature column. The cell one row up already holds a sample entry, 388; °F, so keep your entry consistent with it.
99.6; °F
